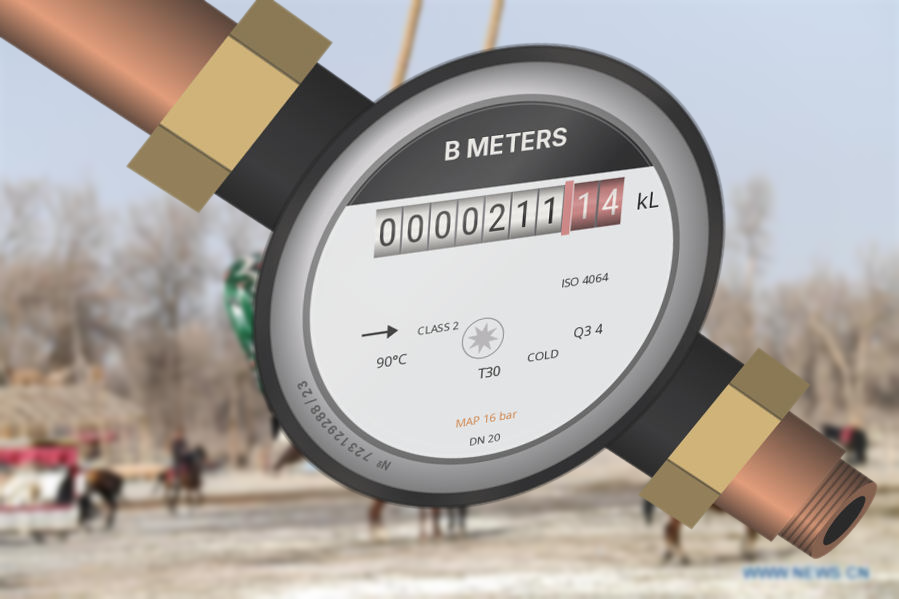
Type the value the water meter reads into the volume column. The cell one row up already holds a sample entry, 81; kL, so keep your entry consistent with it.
211.14; kL
